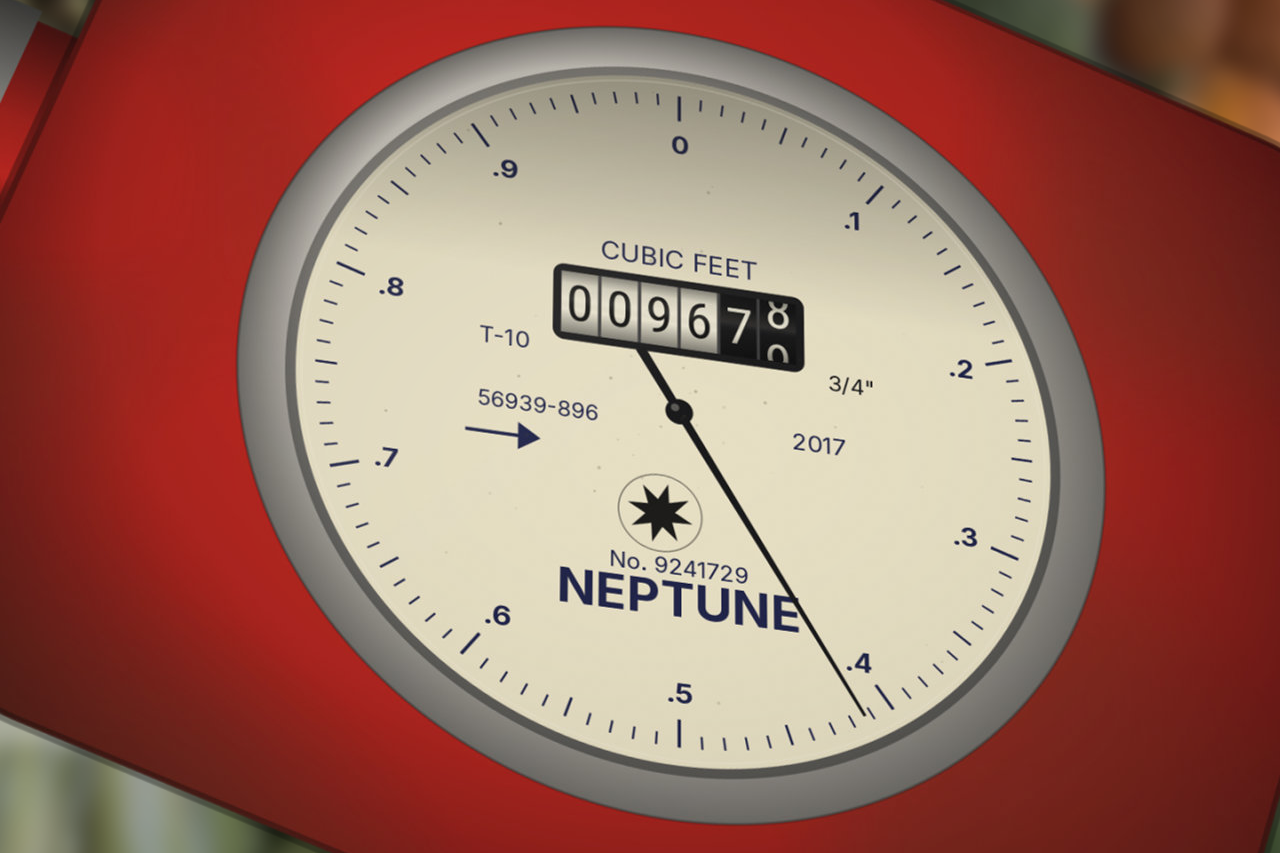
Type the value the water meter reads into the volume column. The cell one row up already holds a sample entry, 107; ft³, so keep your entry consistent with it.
9678.41; ft³
